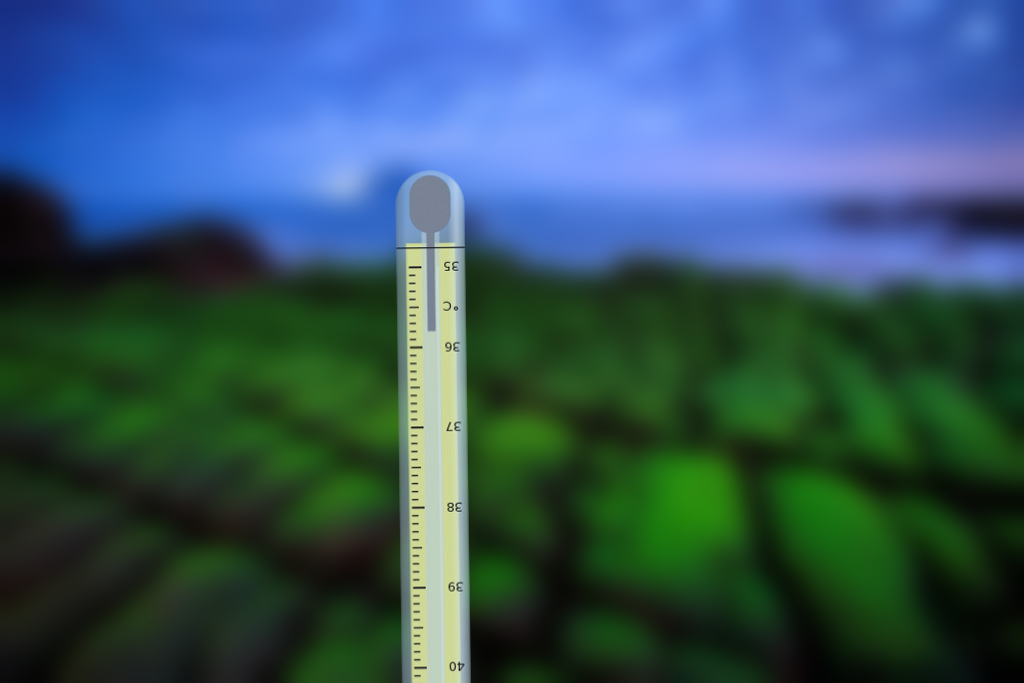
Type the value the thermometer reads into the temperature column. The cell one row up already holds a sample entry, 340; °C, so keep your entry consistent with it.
35.8; °C
